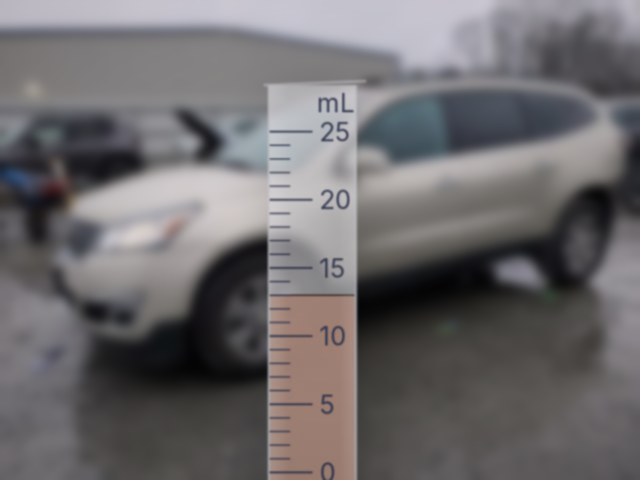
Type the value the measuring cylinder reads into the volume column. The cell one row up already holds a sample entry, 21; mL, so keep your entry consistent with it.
13; mL
